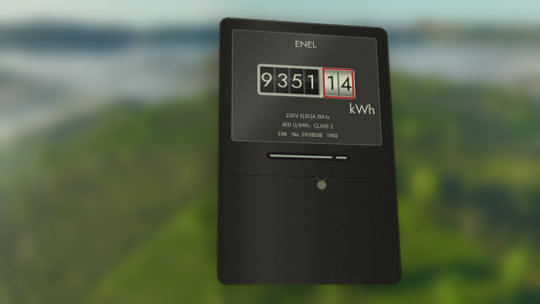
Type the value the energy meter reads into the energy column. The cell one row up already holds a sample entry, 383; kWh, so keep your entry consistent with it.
9351.14; kWh
